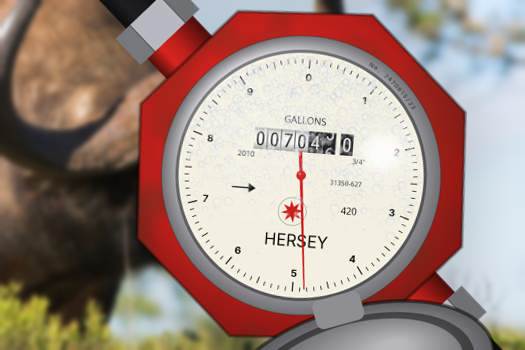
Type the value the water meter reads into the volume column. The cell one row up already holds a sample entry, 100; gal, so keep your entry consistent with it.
70454.8; gal
